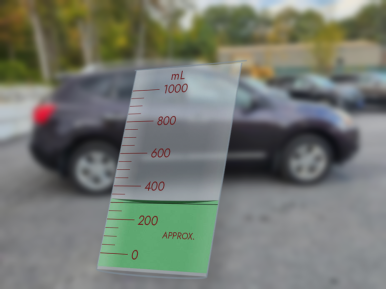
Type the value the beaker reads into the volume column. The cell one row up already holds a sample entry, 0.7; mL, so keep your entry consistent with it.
300; mL
